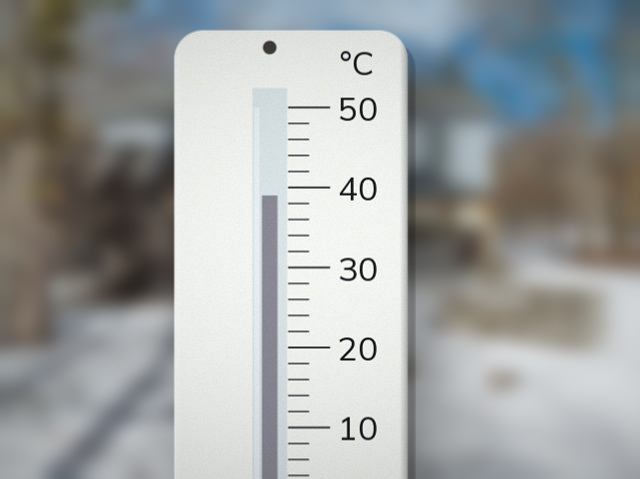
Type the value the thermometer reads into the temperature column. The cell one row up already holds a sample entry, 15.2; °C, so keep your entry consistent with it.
39; °C
